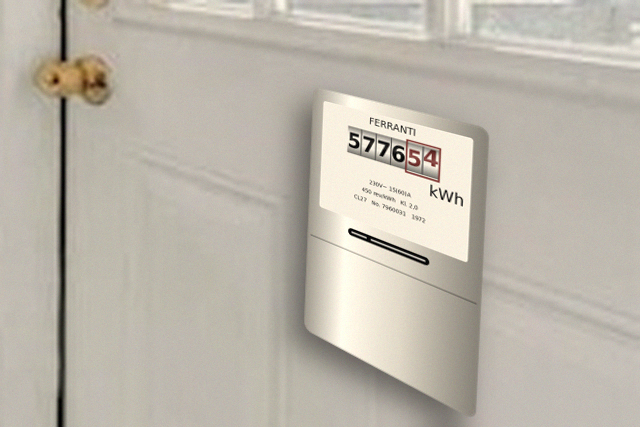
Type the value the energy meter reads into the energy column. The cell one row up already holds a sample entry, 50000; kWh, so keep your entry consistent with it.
5776.54; kWh
